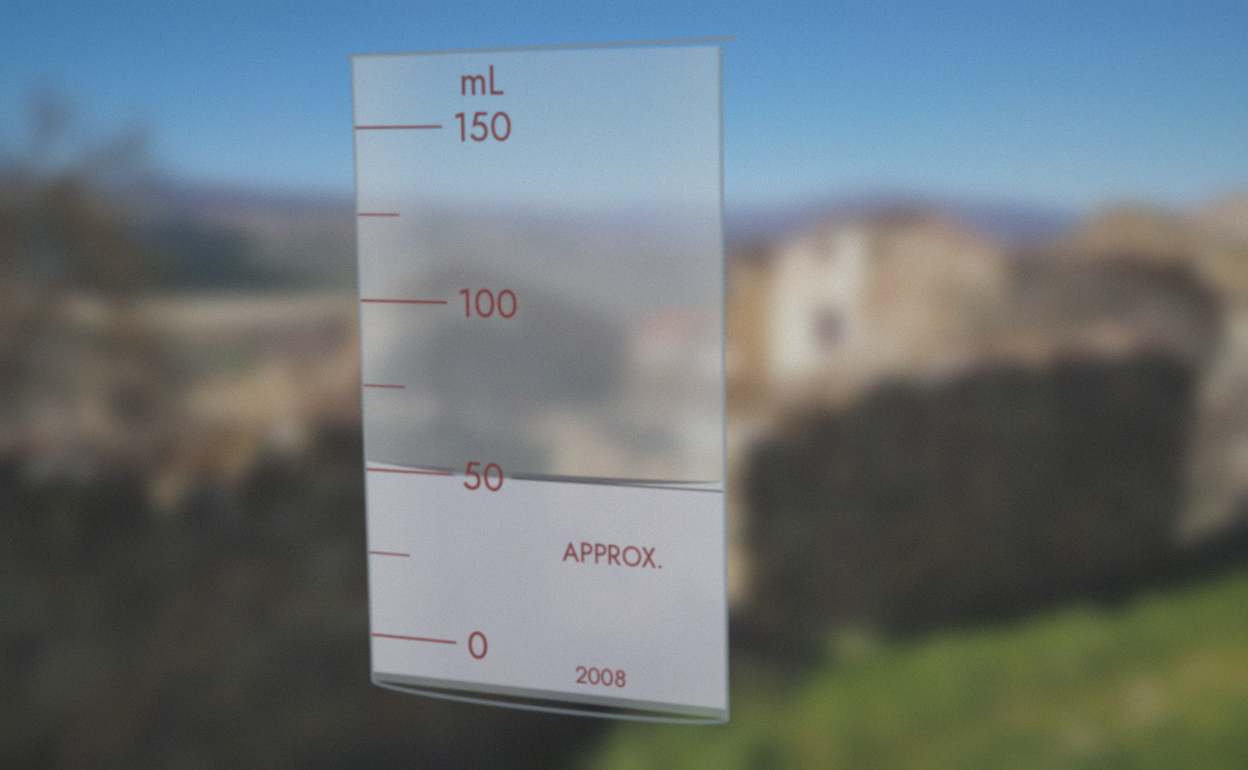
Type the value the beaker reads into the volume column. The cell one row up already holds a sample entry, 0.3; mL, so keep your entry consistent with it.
50; mL
